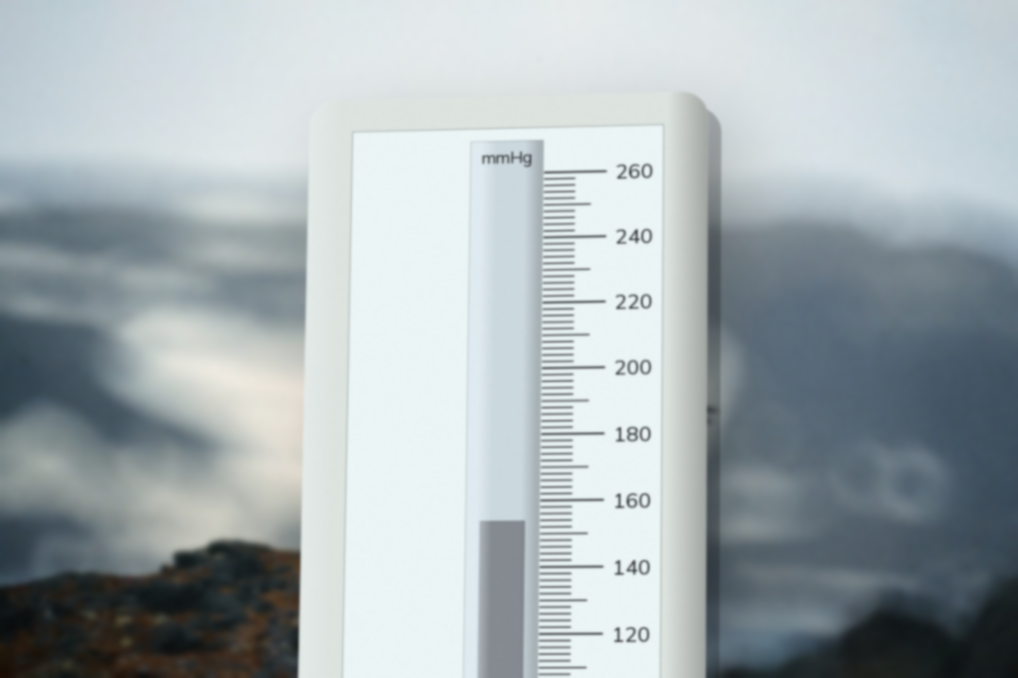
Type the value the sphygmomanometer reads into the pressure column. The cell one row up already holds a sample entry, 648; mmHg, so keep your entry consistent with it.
154; mmHg
